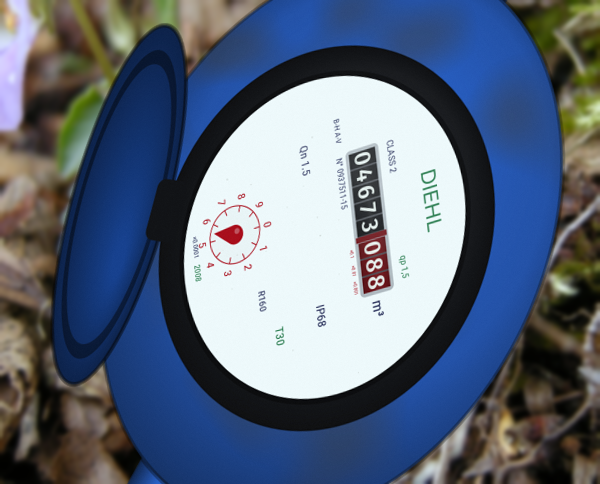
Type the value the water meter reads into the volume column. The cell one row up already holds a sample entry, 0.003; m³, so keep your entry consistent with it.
4673.0885; m³
